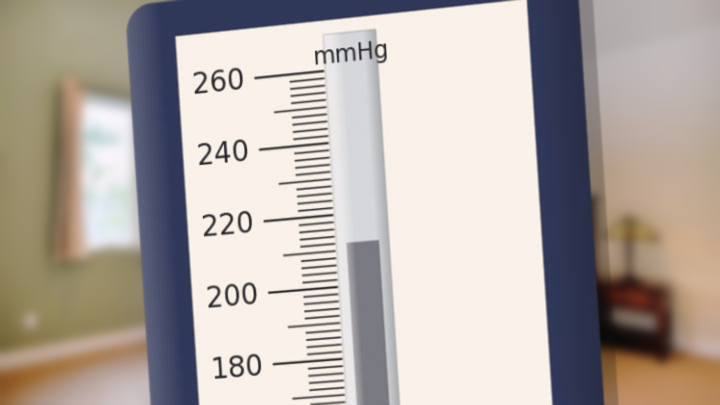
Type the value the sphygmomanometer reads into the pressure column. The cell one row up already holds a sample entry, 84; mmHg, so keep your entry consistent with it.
212; mmHg
